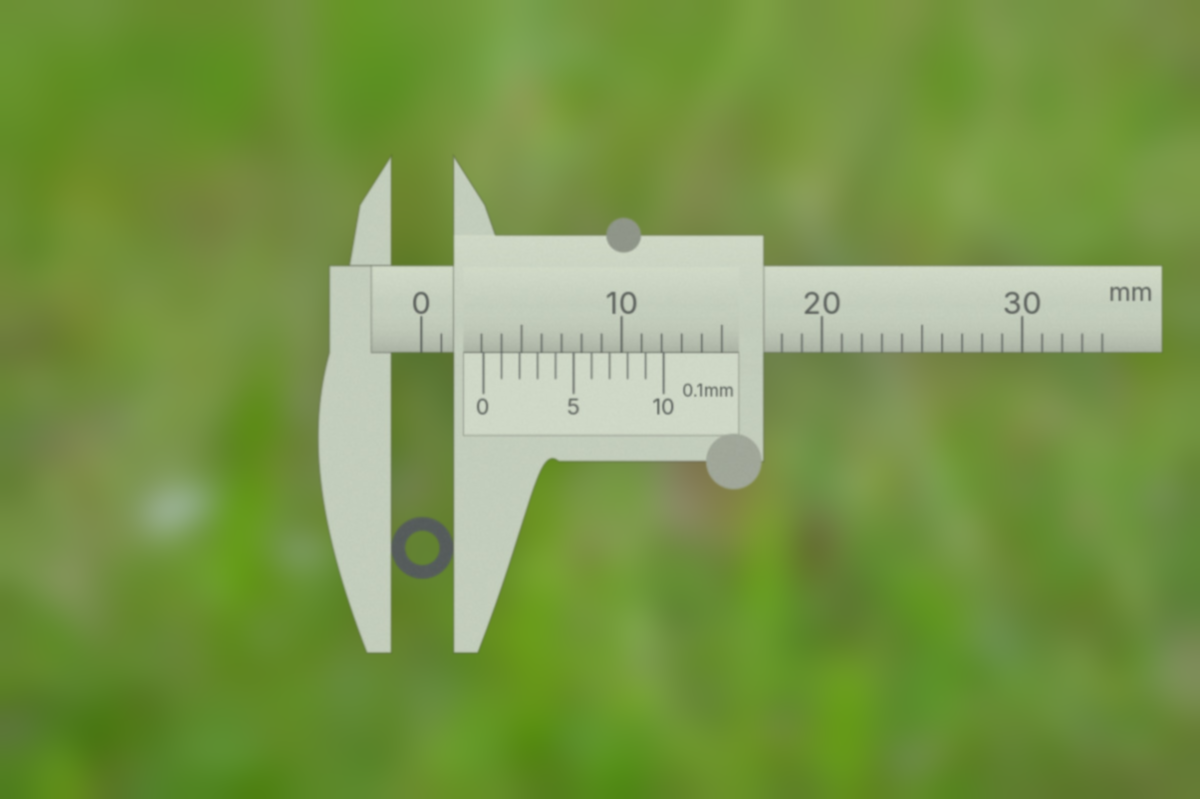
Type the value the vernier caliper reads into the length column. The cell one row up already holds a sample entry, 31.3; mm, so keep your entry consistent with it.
3.1; mm
